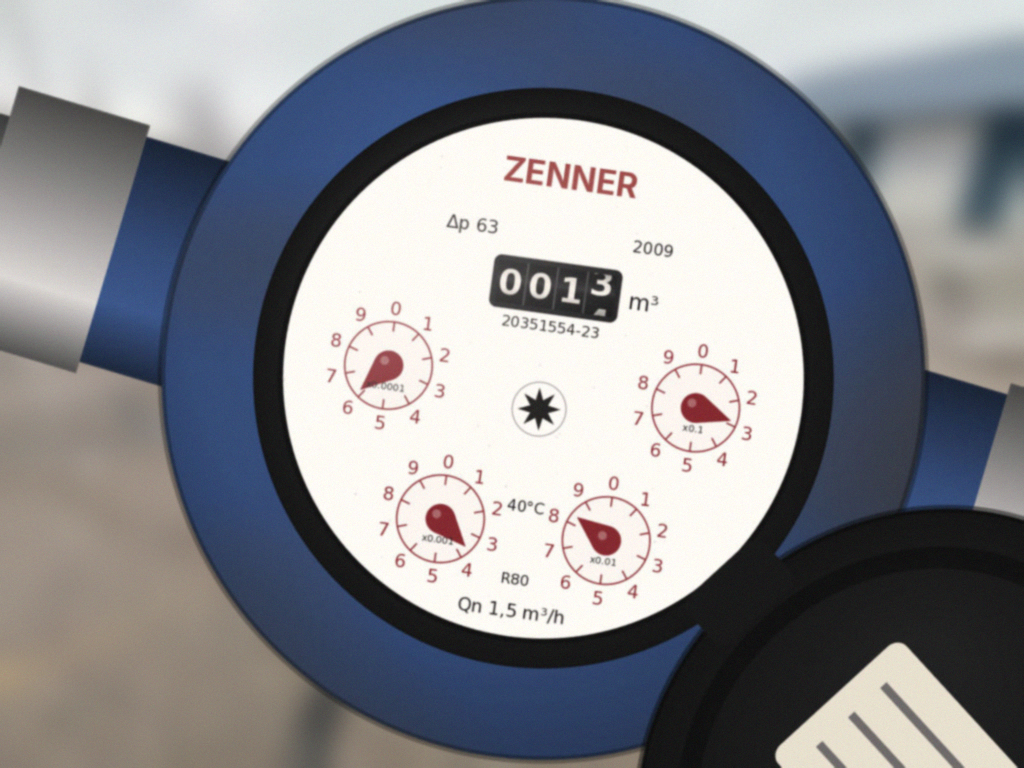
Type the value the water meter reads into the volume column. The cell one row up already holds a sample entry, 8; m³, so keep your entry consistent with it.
13.2836; m³
